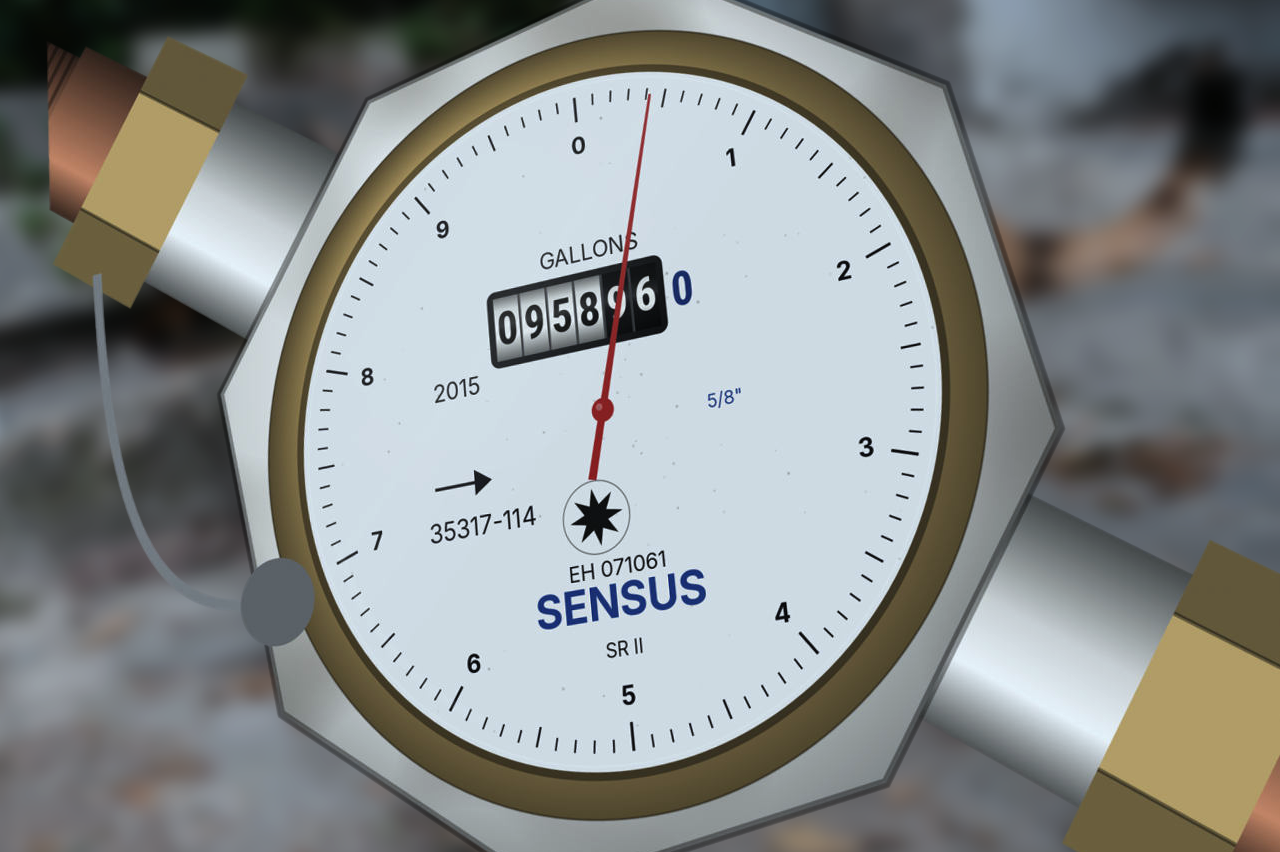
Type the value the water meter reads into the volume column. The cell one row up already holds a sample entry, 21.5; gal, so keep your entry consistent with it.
958960.4; gal
